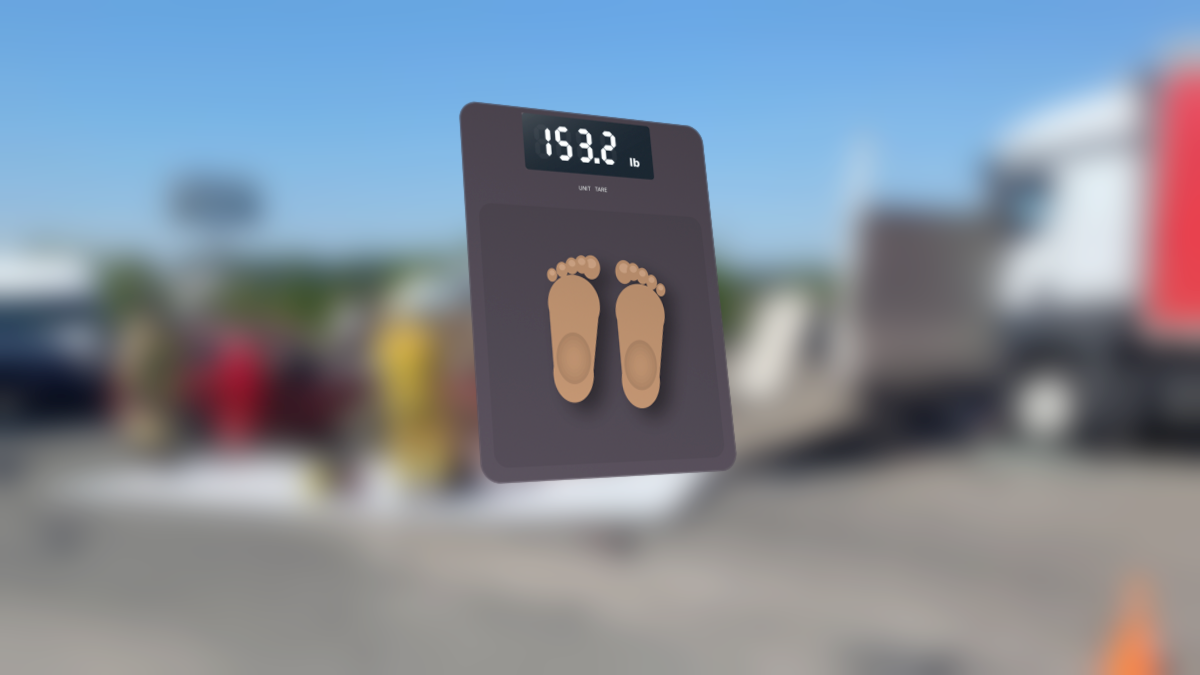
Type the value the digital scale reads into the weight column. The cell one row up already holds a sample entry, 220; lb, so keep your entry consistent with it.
153.2; lb
